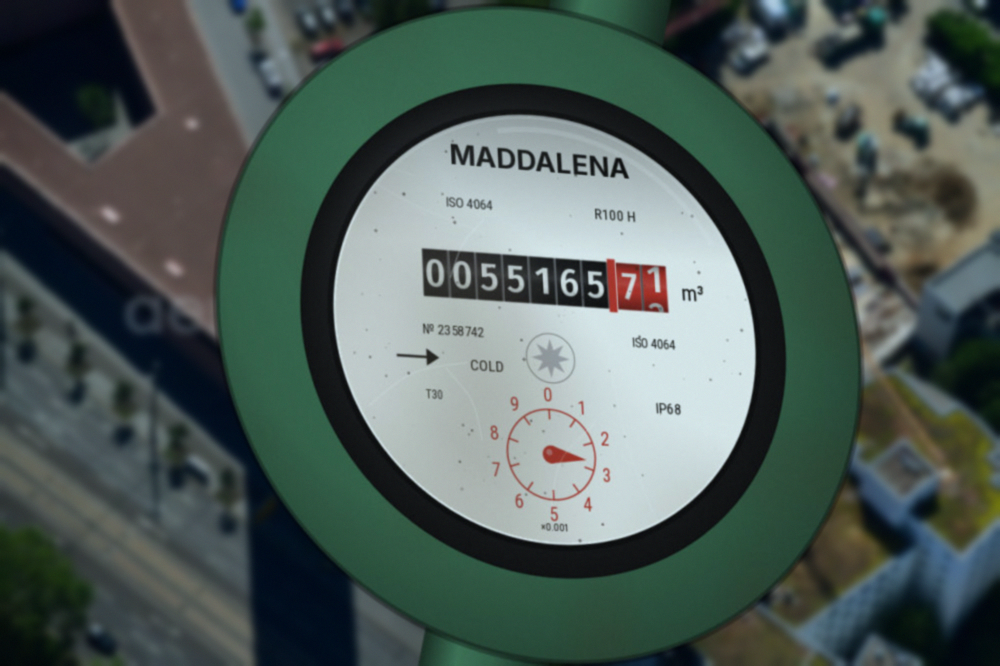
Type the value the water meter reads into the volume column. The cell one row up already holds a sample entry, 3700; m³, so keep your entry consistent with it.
55165.712; m³
